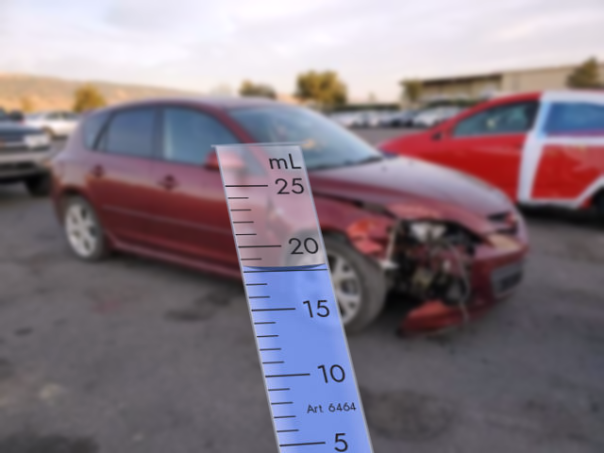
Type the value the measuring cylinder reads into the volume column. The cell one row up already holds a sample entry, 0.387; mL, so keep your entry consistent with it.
18; mL
